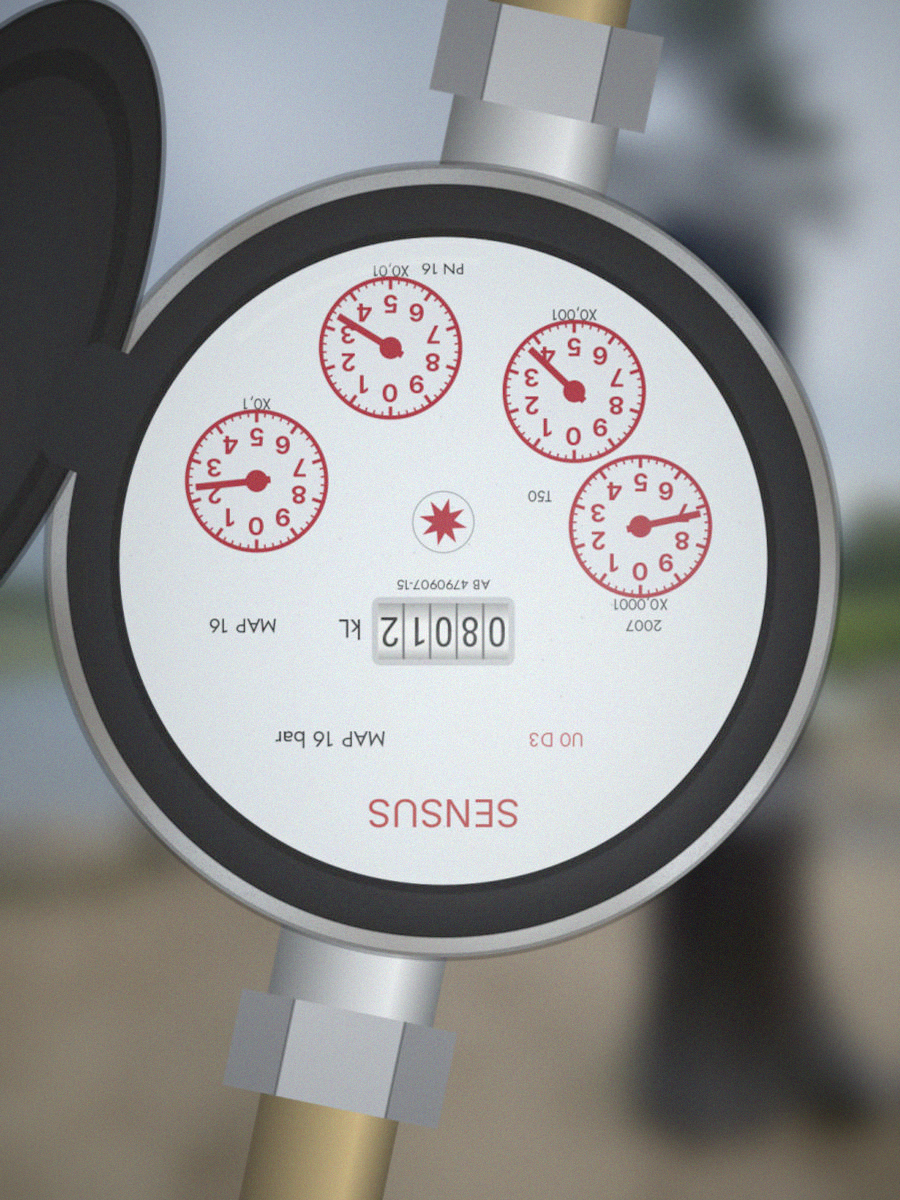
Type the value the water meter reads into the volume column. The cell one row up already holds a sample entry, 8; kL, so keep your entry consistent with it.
8012.2337; kL
